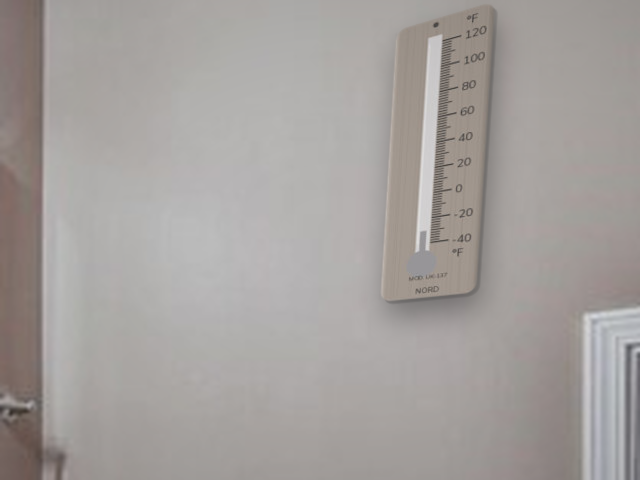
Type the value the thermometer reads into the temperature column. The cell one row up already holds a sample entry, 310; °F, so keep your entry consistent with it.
-30; °F
